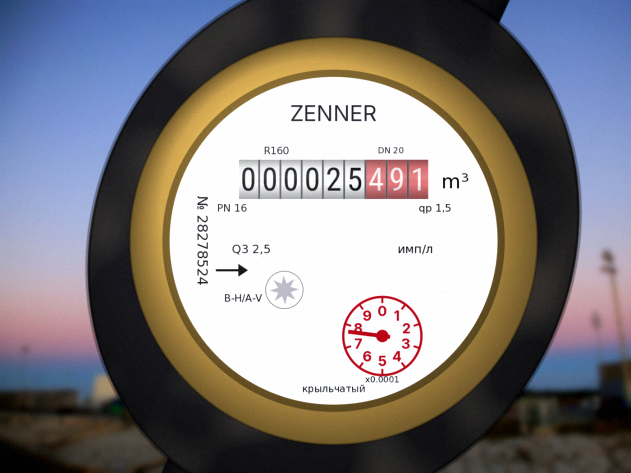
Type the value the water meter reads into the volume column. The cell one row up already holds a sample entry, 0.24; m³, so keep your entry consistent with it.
25.4917; m³
